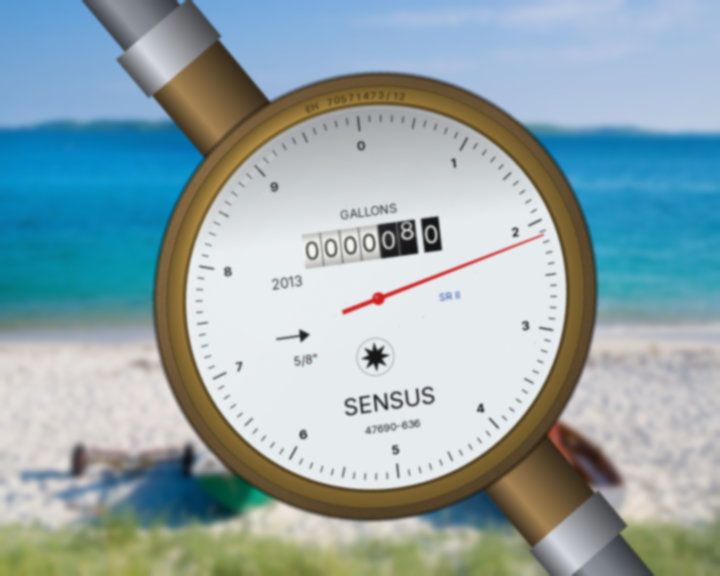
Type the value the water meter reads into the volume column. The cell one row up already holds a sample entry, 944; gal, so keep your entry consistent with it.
82.1; gal
